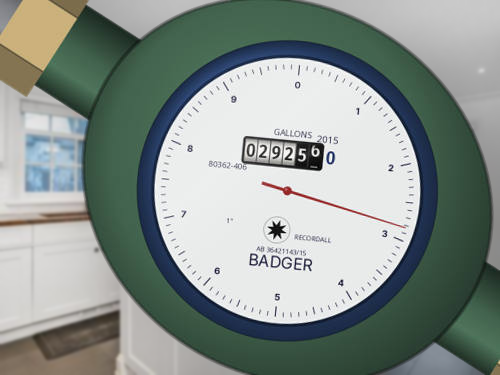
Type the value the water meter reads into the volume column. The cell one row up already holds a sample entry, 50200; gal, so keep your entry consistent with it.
292562.8; gal
